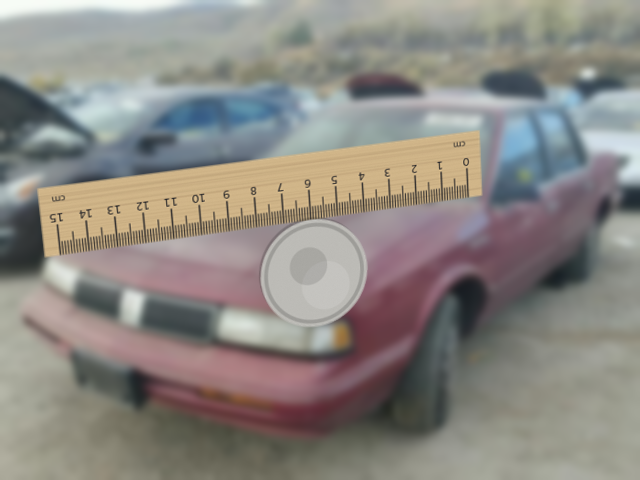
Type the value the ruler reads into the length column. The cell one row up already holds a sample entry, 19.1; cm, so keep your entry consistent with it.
4; cm
